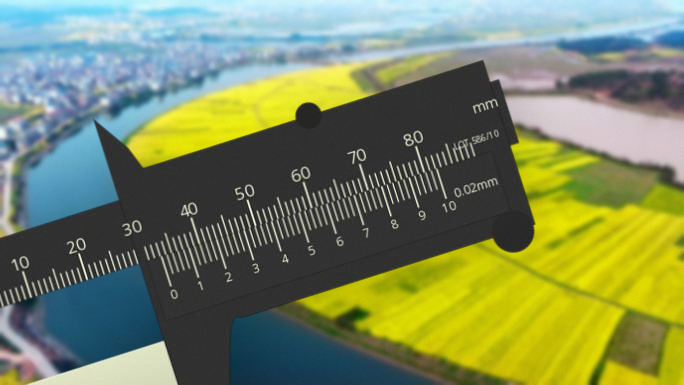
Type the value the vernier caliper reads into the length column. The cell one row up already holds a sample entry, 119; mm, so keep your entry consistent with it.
33.2; mm
